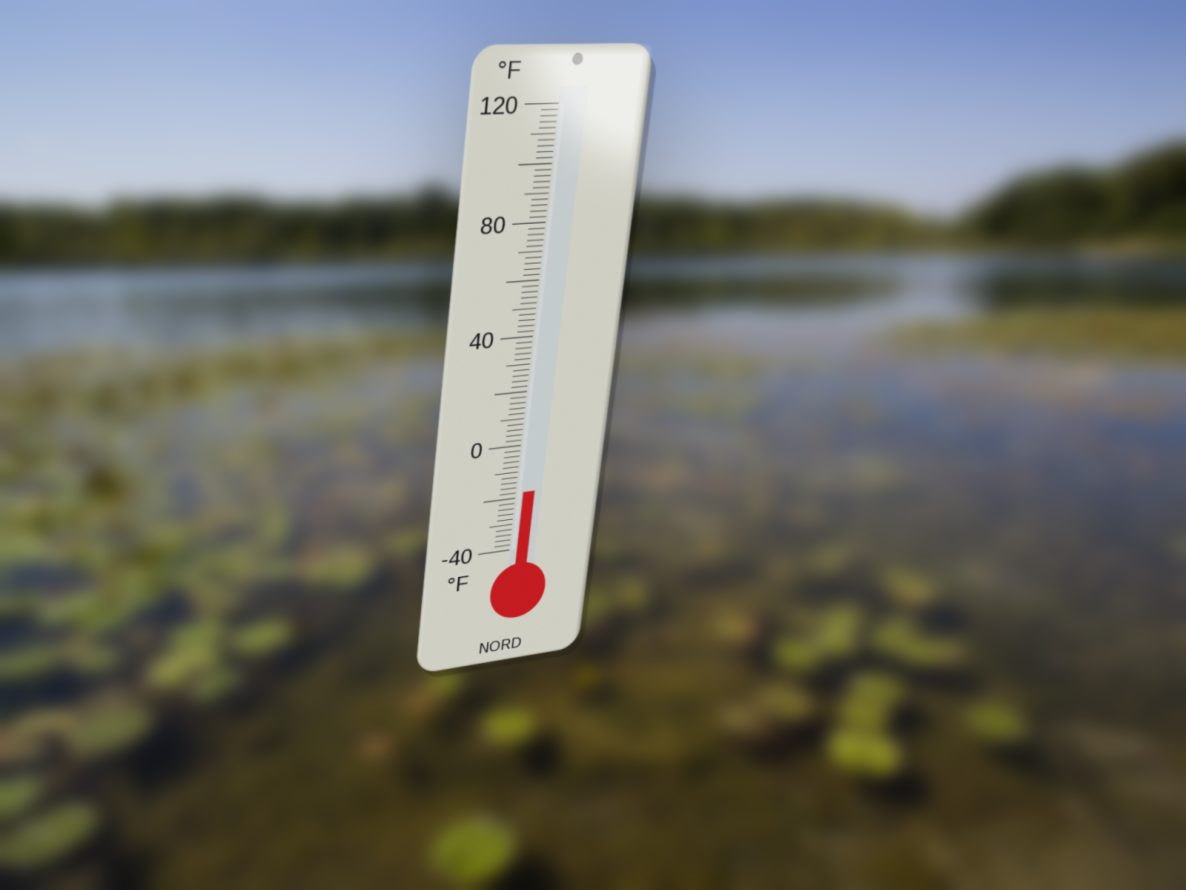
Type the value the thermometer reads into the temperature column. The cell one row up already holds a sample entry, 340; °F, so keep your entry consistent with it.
-18; °F
